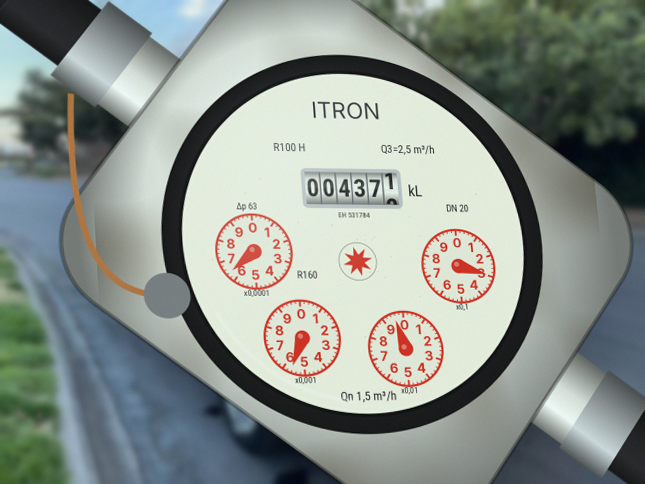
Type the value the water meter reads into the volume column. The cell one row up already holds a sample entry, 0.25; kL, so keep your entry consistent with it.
4371.2956; kL
